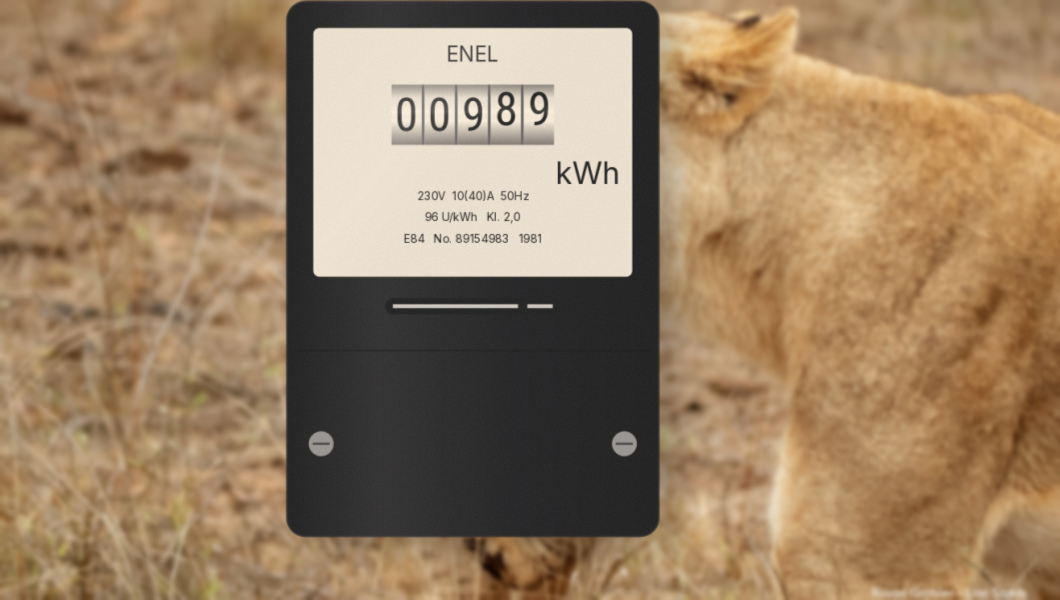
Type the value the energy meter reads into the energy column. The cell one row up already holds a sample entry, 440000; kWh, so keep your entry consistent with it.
989; kWh
